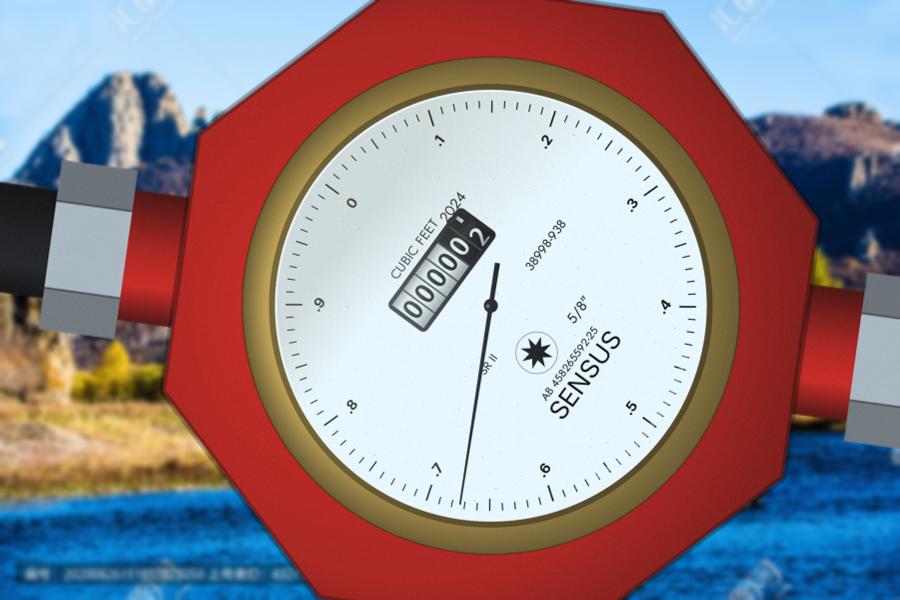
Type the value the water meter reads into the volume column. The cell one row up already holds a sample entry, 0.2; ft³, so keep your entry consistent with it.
1.67; ft³
